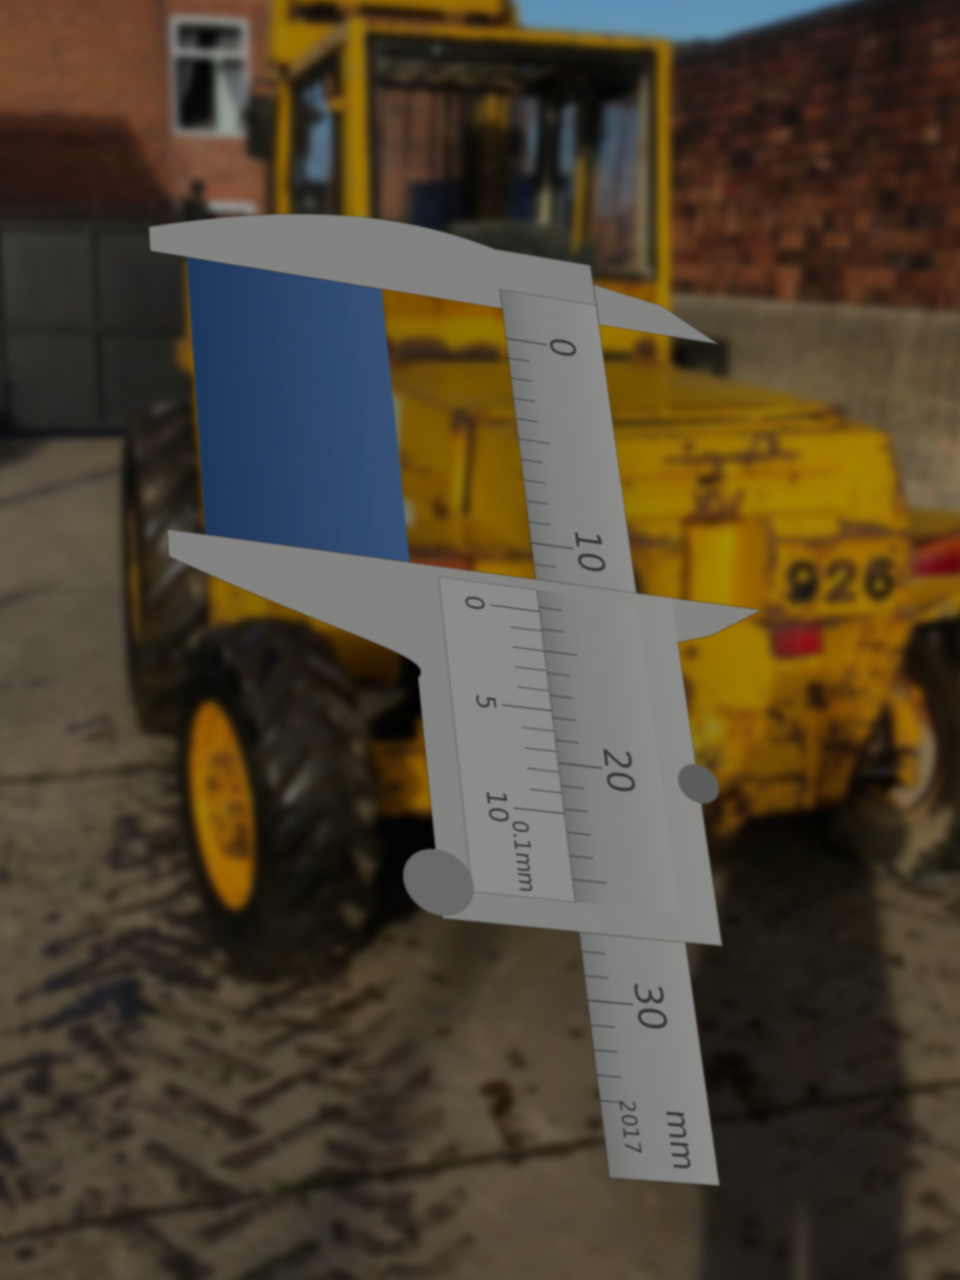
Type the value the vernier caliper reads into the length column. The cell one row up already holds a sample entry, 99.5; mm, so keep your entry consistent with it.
13.2; mm
